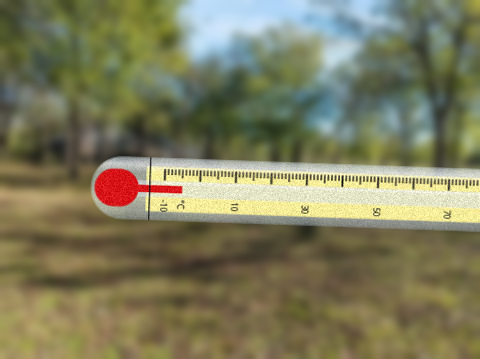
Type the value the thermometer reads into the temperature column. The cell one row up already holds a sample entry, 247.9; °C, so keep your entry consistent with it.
-5; °C
